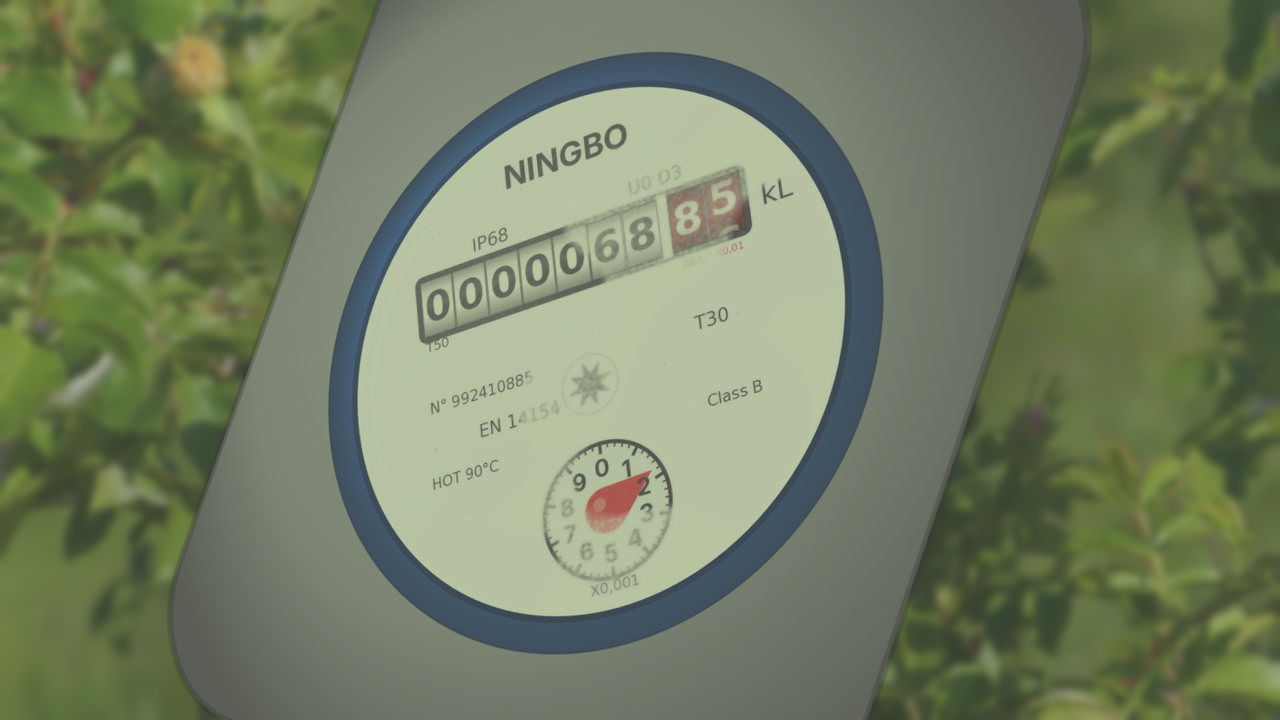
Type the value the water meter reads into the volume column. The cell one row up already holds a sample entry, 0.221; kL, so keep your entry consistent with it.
68.851; kL
